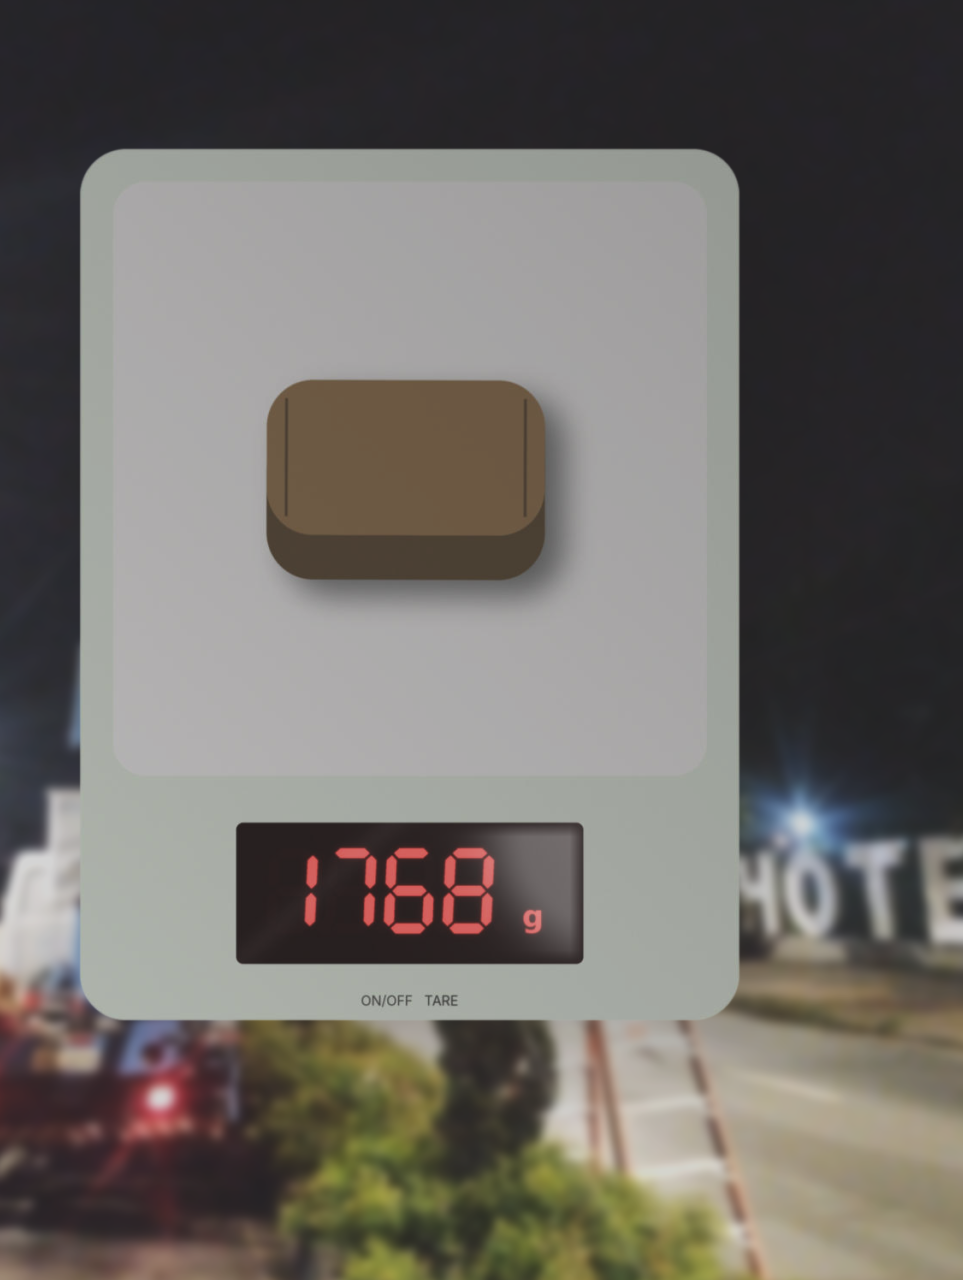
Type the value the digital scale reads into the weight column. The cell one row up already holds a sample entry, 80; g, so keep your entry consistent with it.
1768; g
